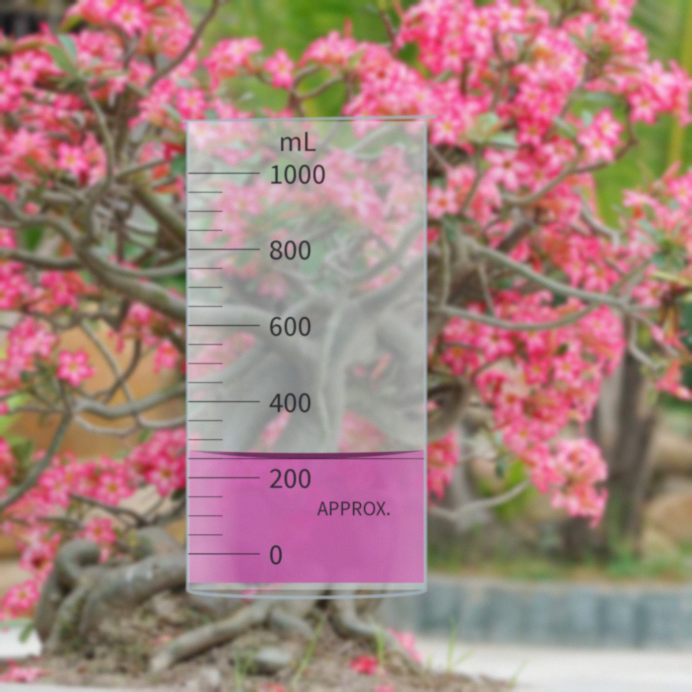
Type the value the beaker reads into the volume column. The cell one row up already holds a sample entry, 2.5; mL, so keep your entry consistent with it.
250; mL
